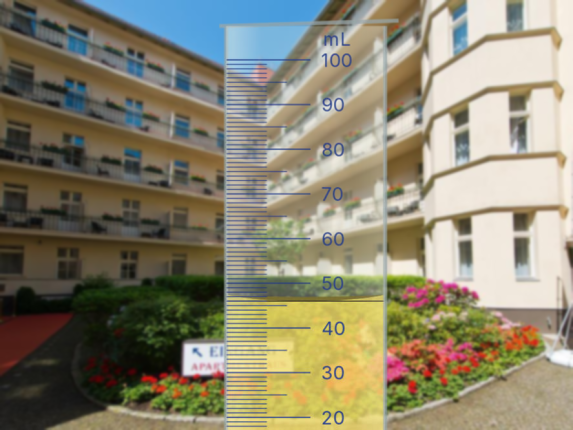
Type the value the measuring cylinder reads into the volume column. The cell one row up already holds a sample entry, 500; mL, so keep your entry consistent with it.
46; mL
